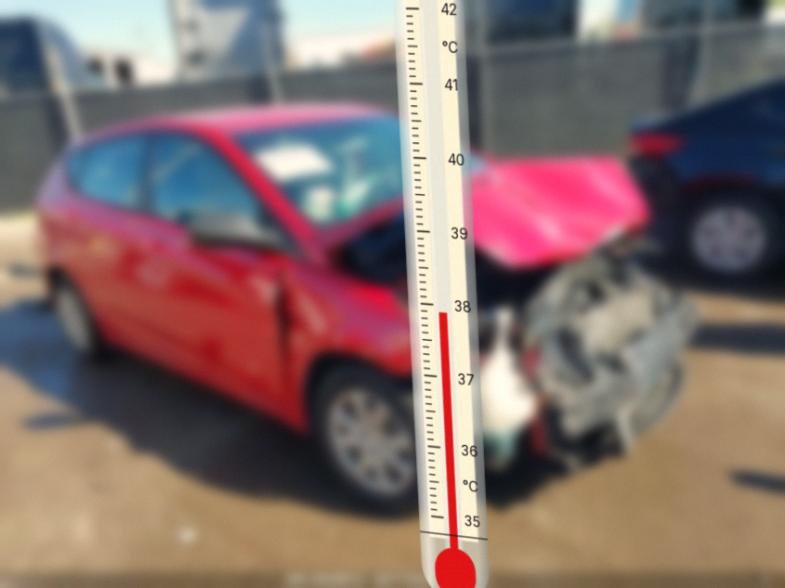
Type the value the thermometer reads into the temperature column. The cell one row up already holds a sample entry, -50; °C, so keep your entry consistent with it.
37.9; °C
